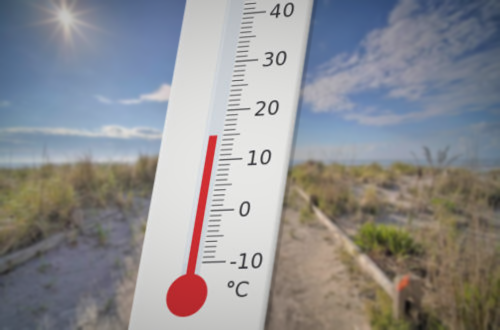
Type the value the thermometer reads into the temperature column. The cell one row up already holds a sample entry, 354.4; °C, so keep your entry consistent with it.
15; °C
